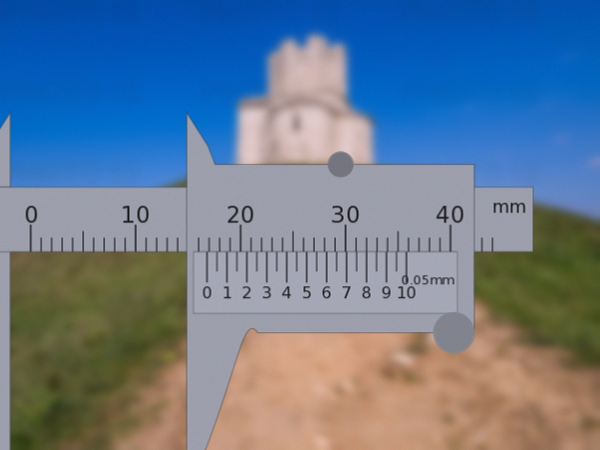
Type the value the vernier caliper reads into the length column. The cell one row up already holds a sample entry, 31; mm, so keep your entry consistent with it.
16.8; mm
